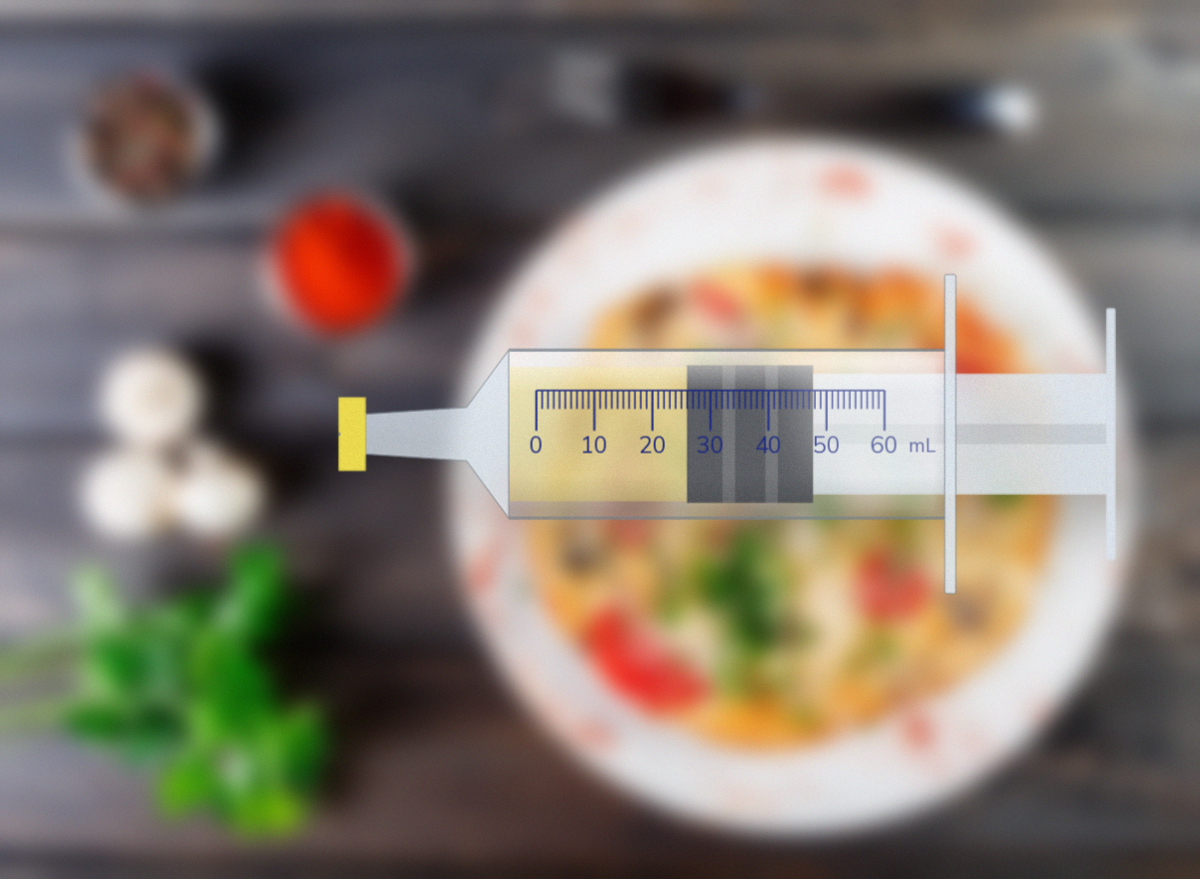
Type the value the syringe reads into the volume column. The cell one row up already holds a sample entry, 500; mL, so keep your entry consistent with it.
26; mL
